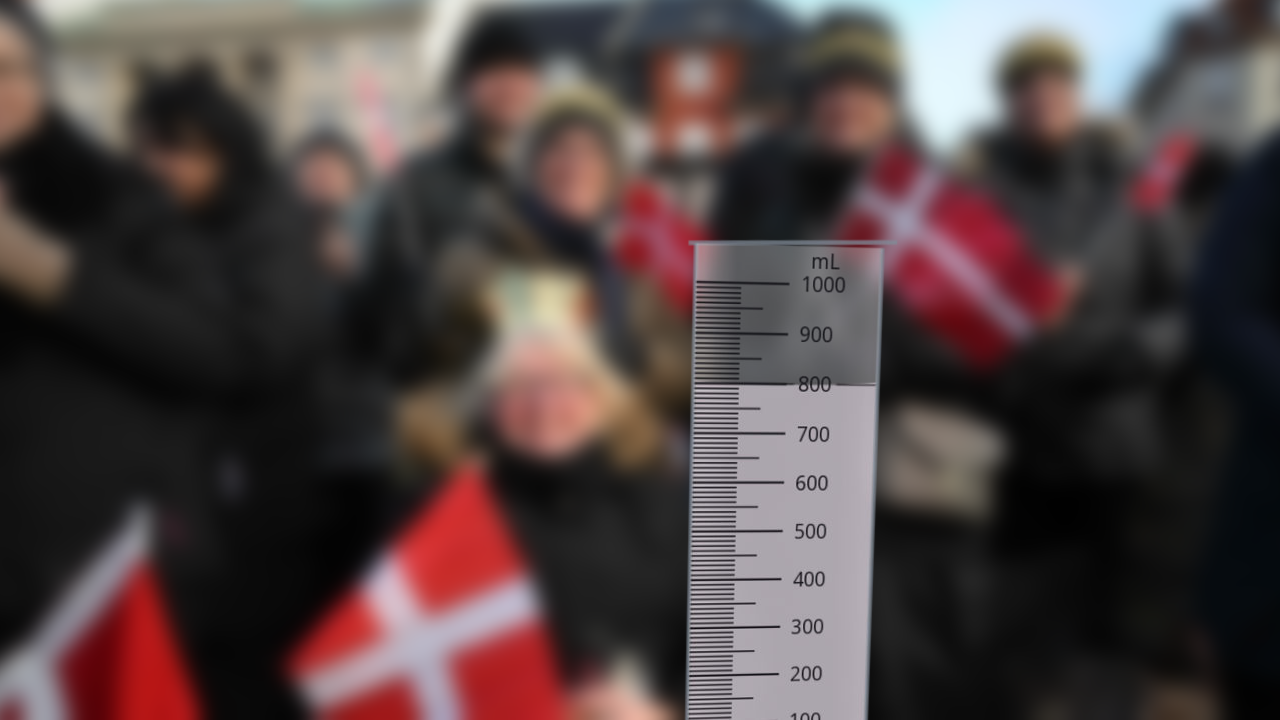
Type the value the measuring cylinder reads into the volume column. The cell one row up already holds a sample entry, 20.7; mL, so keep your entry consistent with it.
800; mL
